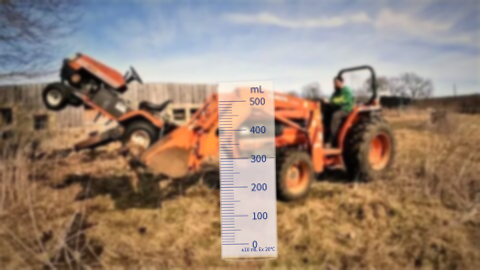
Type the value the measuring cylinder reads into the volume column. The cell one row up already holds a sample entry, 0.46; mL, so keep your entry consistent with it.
300; mL
